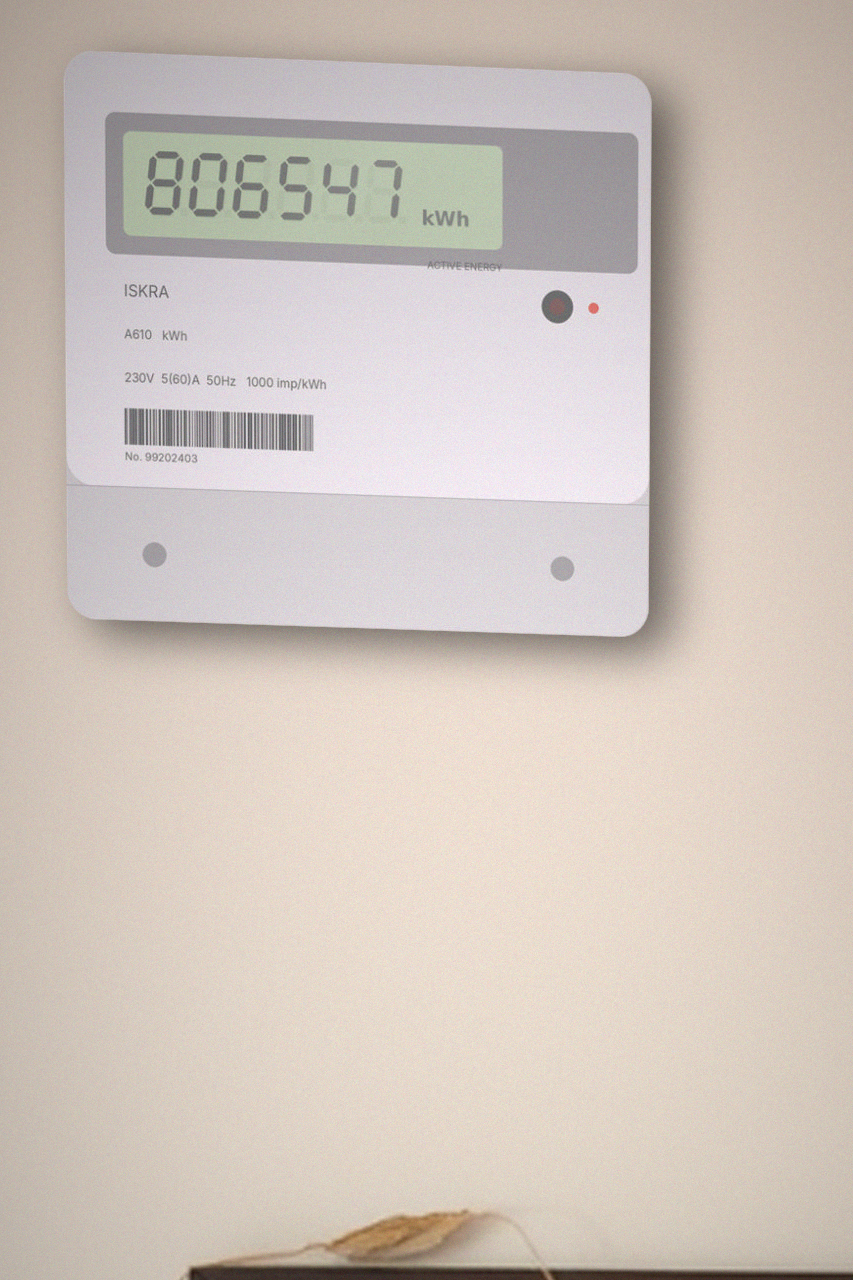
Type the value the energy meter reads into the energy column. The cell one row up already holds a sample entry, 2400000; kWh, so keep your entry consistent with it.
806547; kWh
